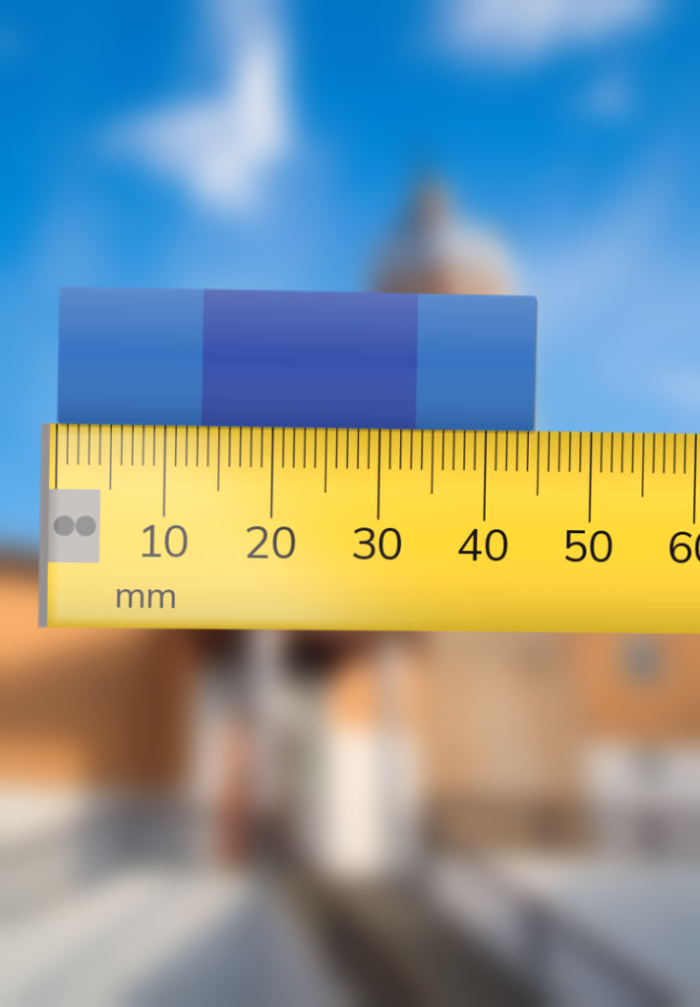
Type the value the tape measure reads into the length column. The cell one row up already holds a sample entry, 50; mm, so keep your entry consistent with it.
44.5; mm
